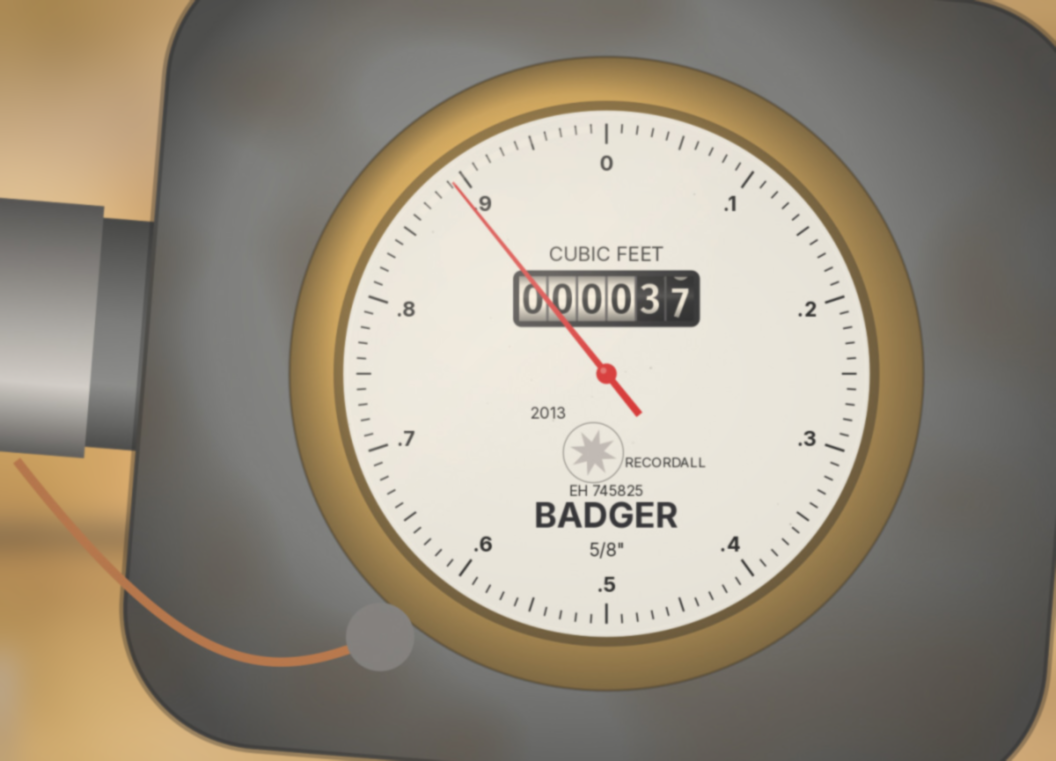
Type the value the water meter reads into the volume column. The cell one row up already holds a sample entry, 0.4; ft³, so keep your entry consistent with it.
36.89; ft³
